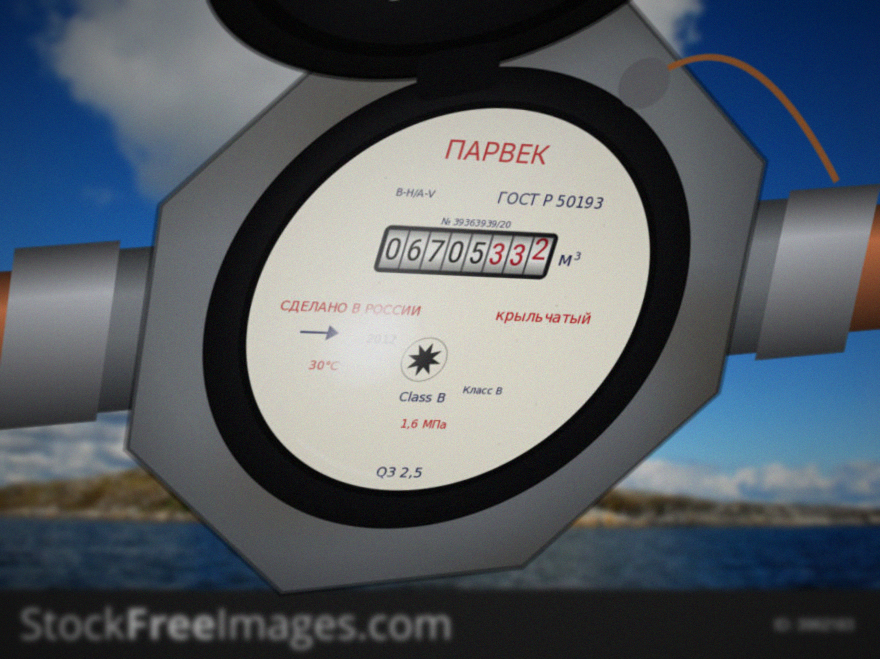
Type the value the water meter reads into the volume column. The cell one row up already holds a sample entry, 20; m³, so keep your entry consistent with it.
6705.332; m³
